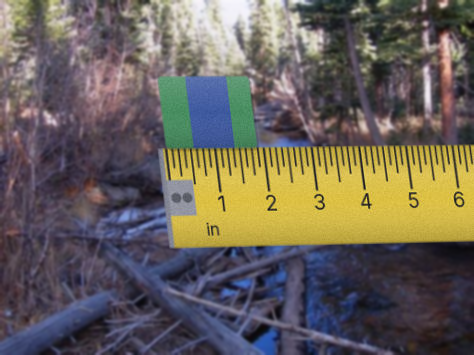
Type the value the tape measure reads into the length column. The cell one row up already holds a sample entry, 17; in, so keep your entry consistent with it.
1.875; in
